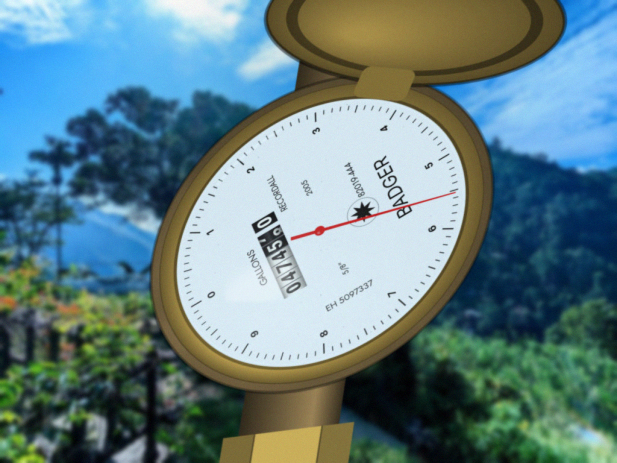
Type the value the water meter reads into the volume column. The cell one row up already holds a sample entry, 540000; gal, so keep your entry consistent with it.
474575.5; gal
